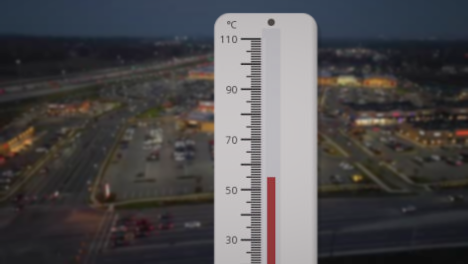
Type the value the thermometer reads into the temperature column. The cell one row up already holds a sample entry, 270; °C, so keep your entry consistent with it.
55; °C
